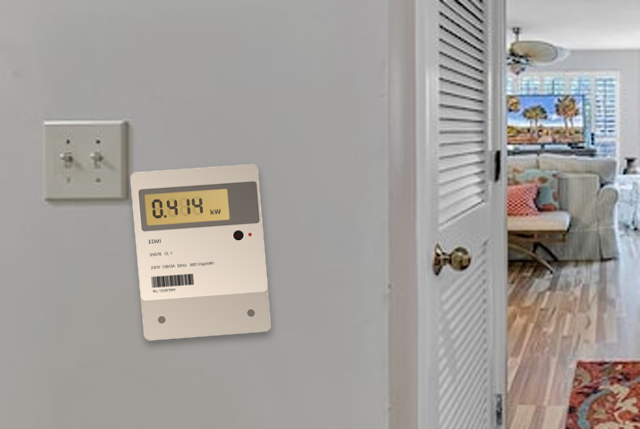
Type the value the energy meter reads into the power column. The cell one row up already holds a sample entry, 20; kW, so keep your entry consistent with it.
0.414; kW
